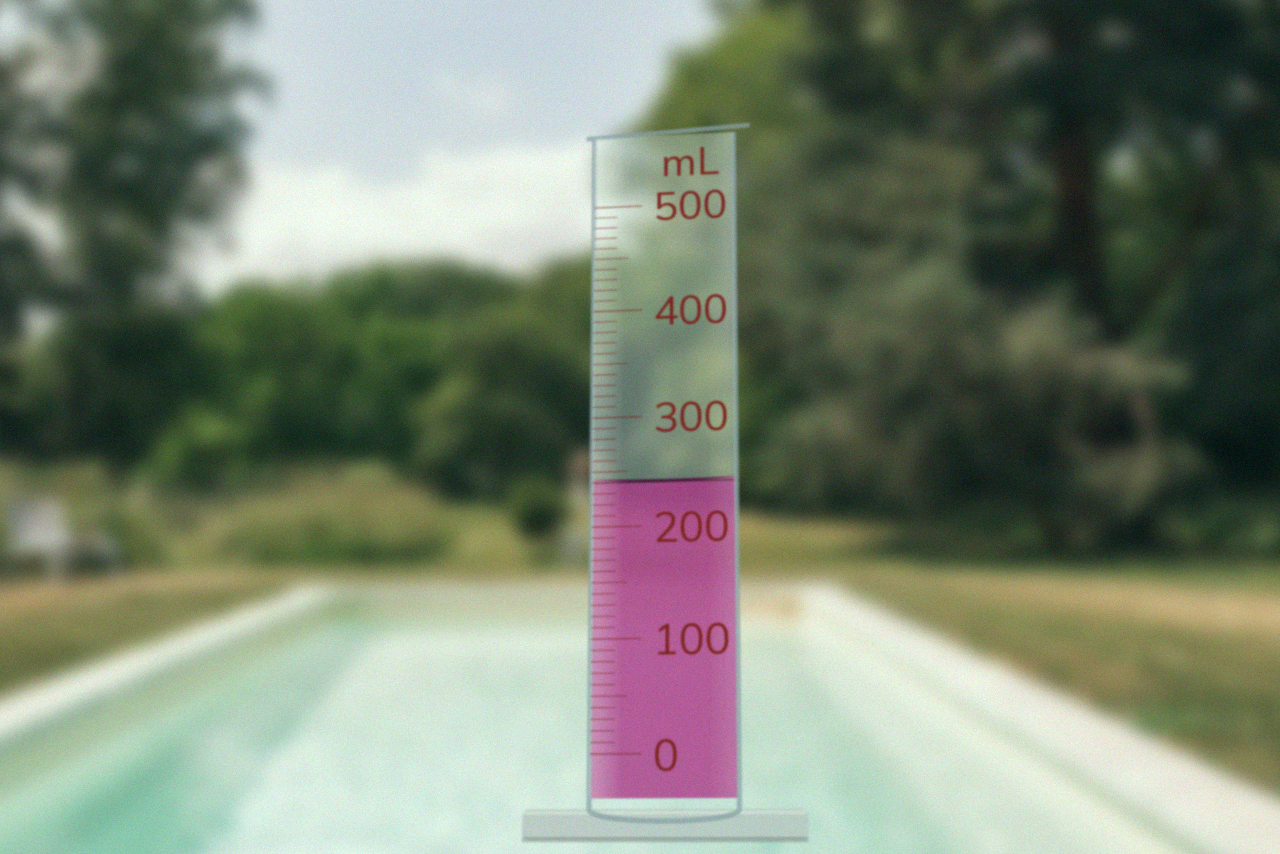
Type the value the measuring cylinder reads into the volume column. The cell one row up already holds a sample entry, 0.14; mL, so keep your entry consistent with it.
240; mL
